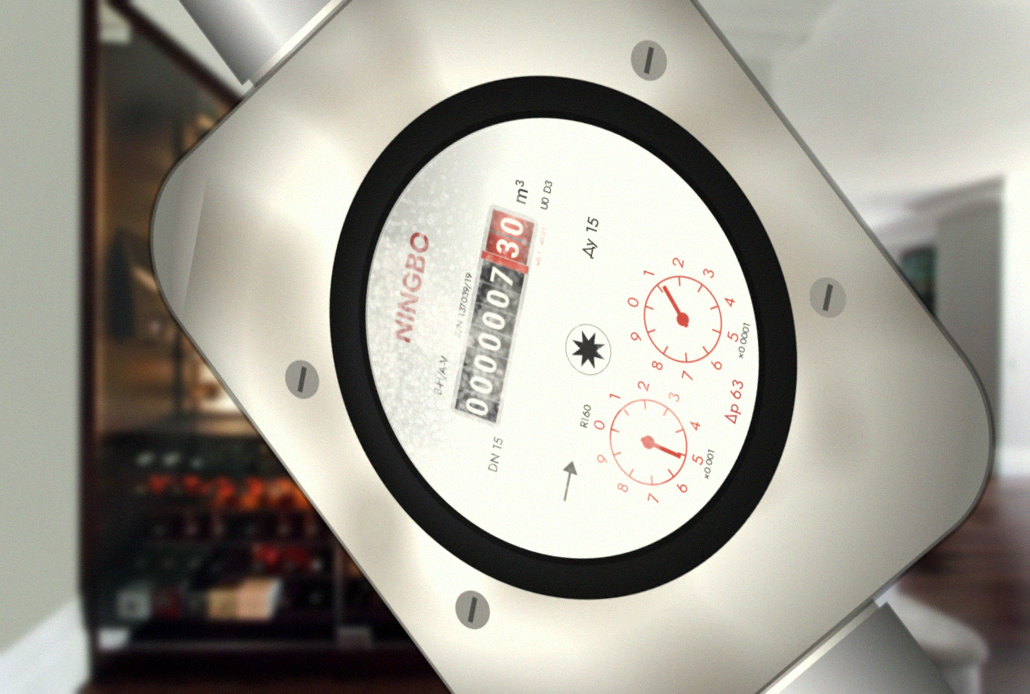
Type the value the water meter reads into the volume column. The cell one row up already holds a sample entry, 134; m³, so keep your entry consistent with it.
7.3051; m³
